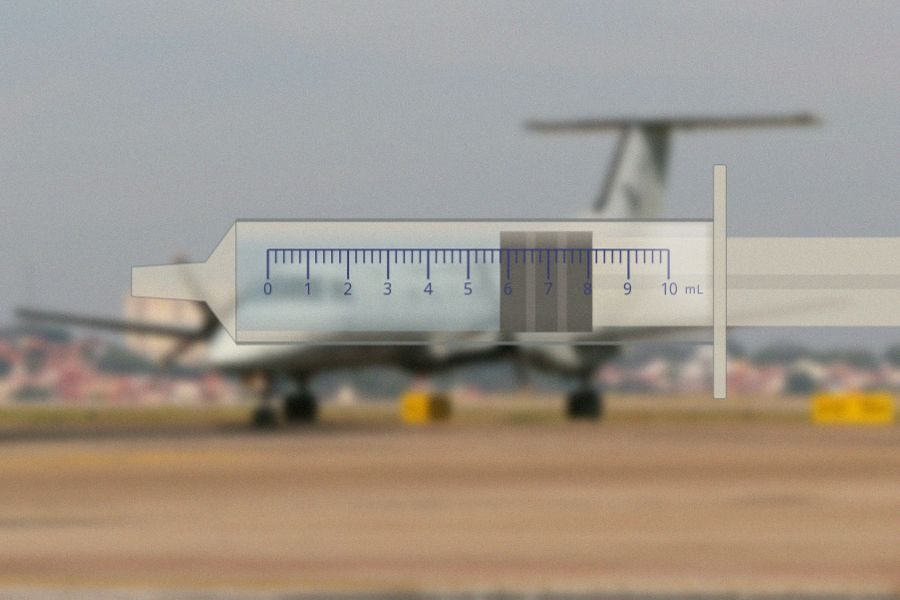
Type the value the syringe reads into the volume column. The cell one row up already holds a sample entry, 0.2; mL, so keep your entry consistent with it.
5.8; mL
